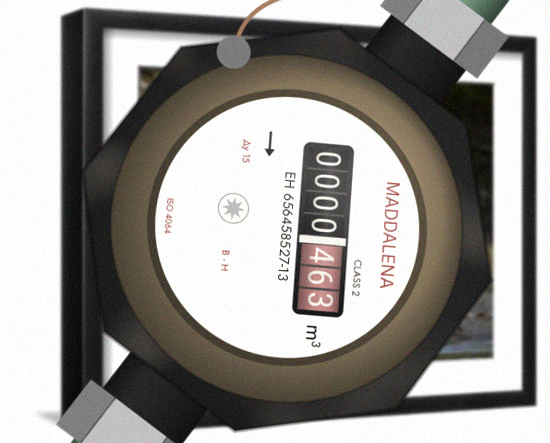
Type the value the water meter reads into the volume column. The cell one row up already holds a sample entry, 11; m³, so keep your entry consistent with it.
0.463; m³
